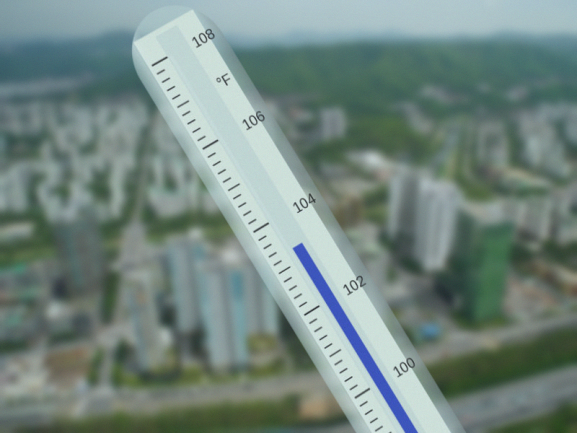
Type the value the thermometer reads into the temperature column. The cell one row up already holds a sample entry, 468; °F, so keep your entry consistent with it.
103.3; °F
